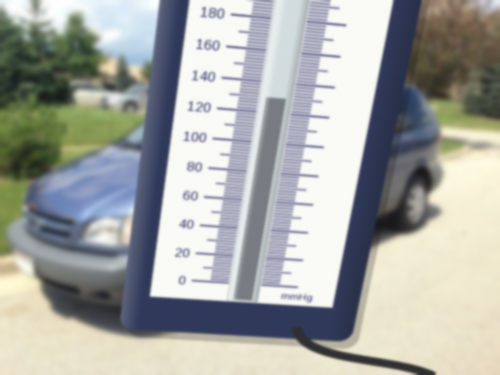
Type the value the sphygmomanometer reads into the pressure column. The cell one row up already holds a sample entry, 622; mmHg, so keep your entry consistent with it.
130; mmHg
